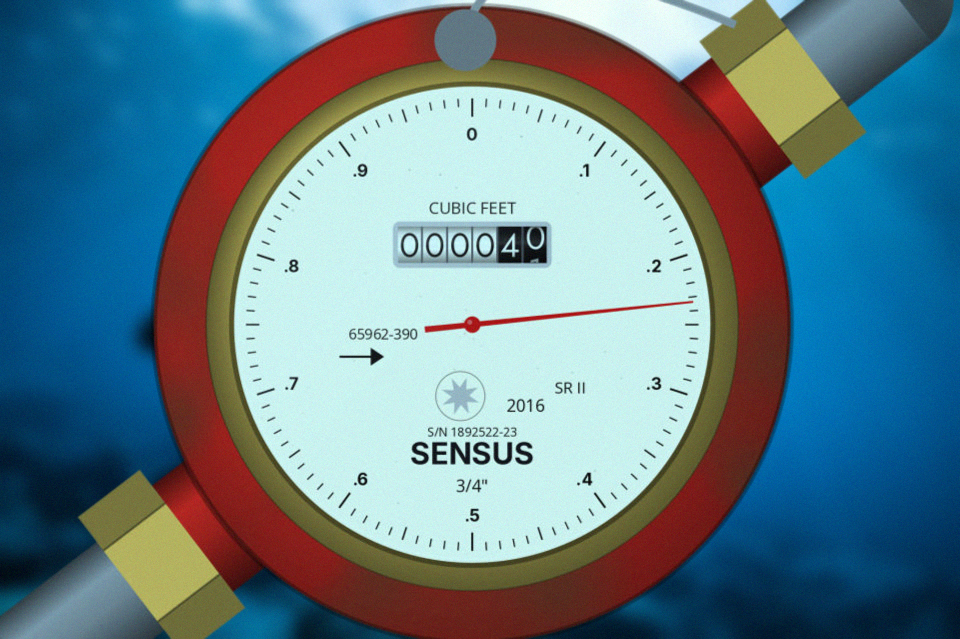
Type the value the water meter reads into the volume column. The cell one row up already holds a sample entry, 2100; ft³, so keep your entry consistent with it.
40.23; ft³
